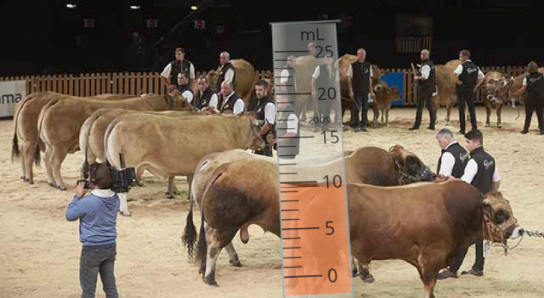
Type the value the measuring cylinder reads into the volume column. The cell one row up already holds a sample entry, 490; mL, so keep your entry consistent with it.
9.5; mL
